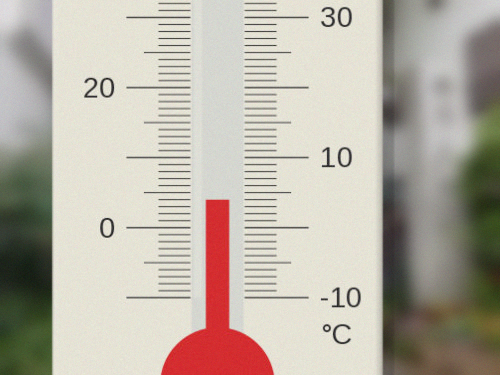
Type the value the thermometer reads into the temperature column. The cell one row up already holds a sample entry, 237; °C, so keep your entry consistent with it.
4; °C
